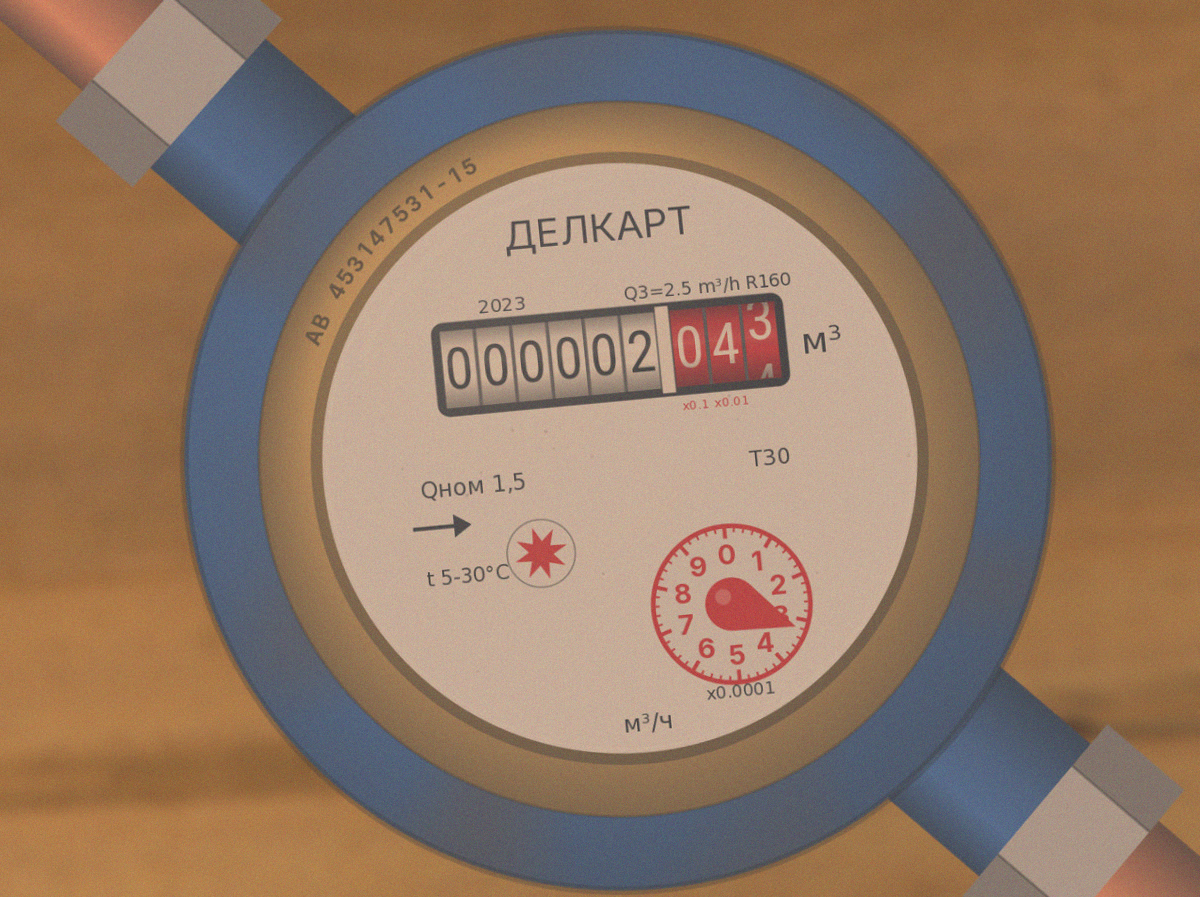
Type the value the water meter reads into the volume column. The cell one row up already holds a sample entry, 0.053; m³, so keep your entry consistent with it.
2.0433; m³
